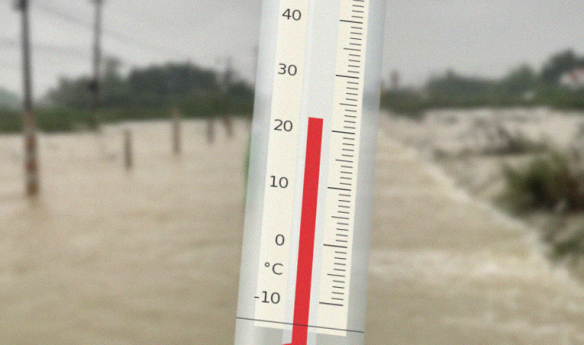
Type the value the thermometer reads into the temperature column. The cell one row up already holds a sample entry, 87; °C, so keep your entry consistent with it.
22; °C
